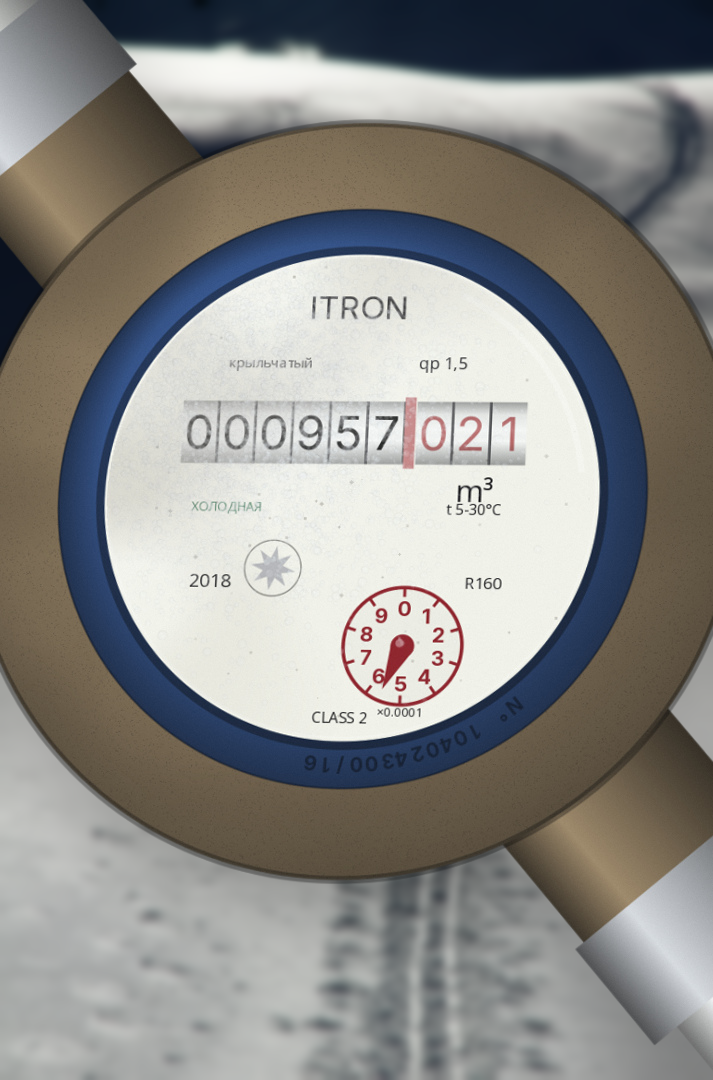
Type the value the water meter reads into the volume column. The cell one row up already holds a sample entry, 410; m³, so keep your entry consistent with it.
957.0215; m³
